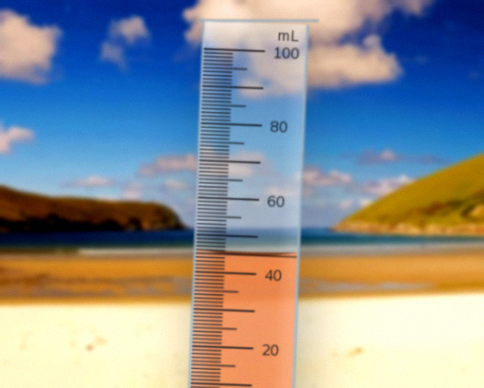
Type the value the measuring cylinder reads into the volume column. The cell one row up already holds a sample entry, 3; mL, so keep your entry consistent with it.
45; mL
